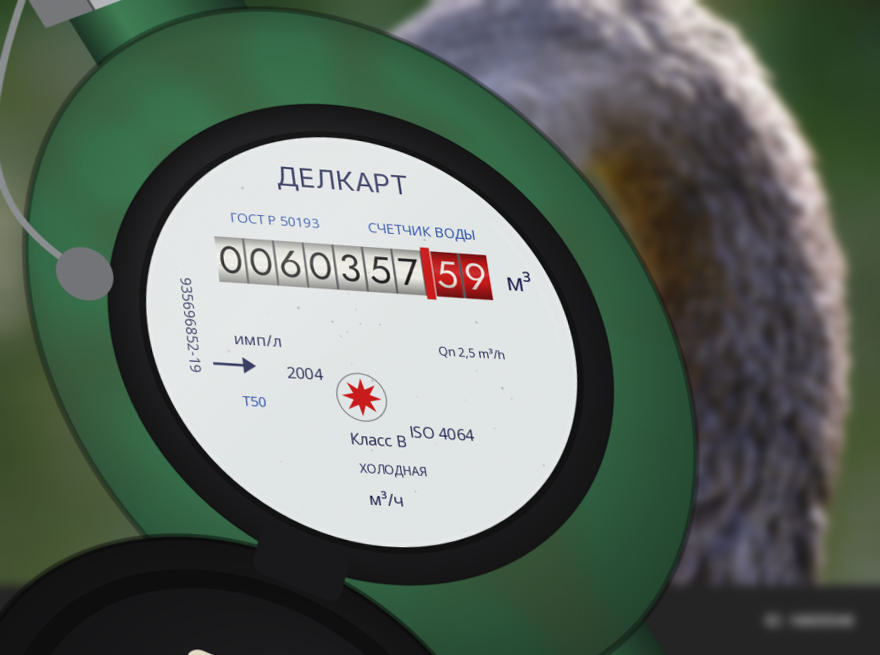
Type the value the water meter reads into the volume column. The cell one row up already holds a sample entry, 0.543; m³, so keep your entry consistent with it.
60357.59; m³
